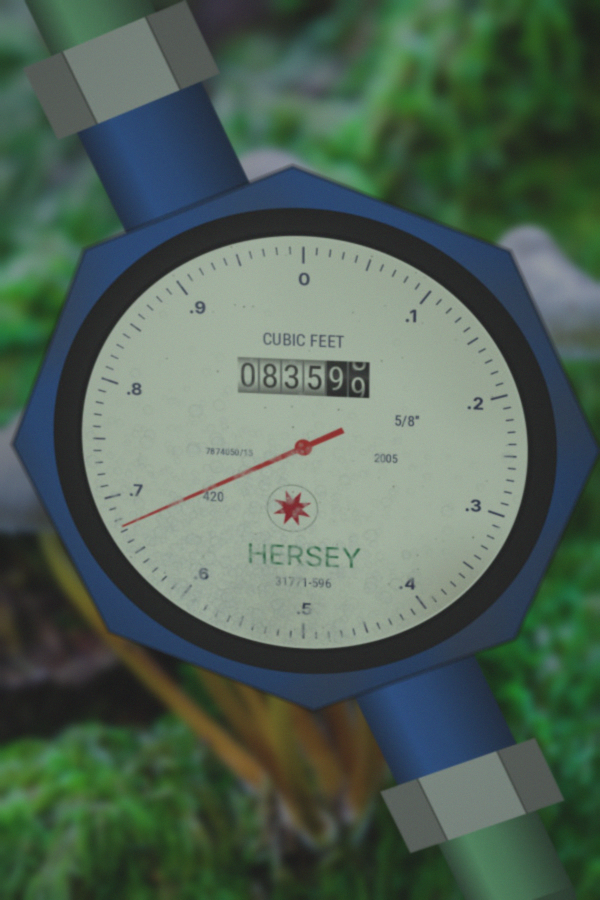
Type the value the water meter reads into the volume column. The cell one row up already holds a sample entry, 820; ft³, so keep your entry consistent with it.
83598.67; ft³
